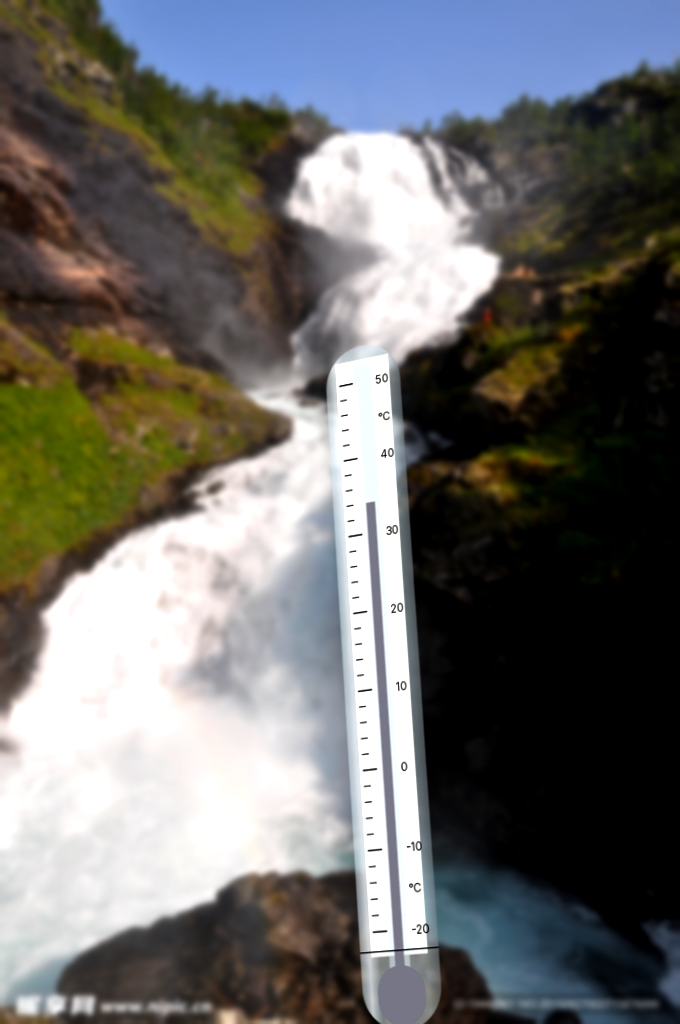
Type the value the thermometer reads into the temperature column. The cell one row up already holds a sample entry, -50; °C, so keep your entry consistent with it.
34; °C
